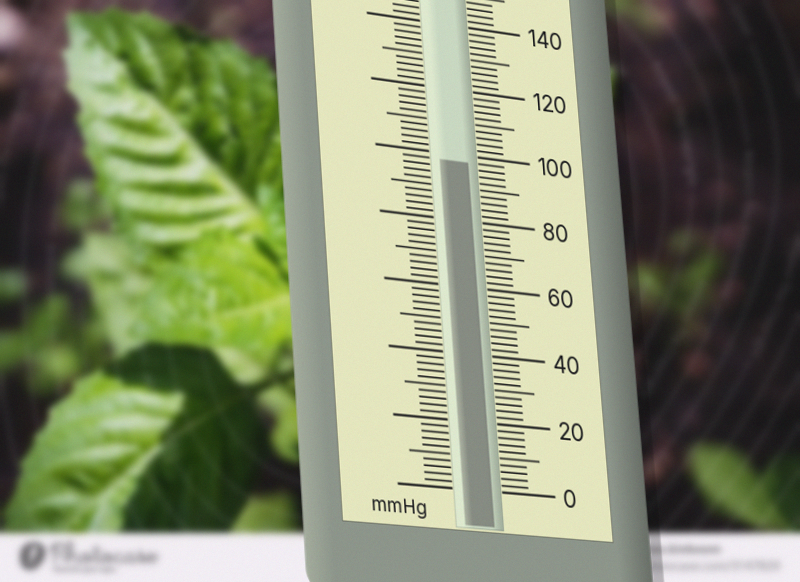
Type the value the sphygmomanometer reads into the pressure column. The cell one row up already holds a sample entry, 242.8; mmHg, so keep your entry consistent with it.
98; mmHg
